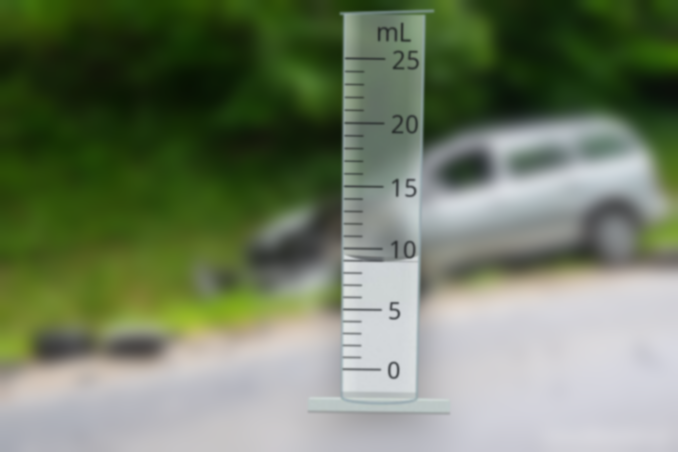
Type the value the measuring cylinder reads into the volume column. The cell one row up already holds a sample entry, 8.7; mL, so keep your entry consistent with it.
9; mL
